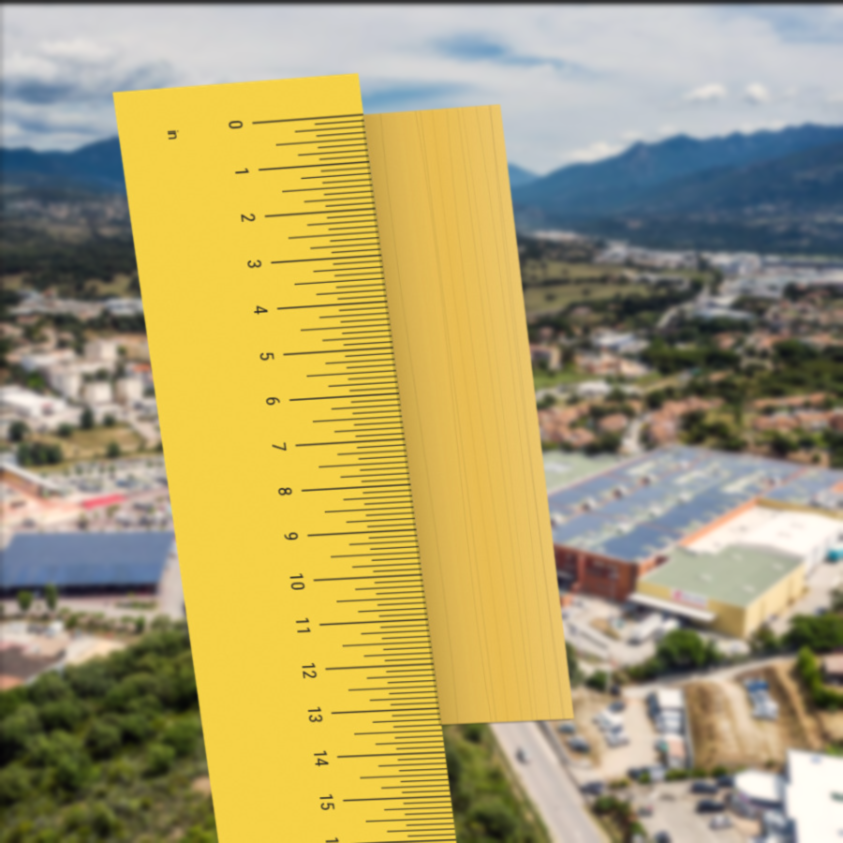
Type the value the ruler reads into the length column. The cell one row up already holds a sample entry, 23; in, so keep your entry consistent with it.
13.375; in
